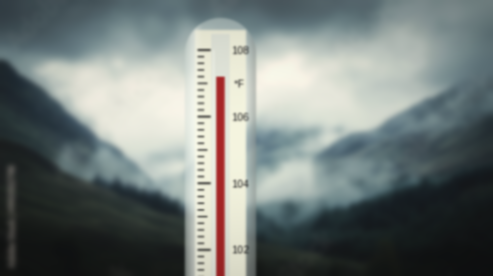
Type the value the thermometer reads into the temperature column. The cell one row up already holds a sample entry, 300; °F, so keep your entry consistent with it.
107.2; °F
